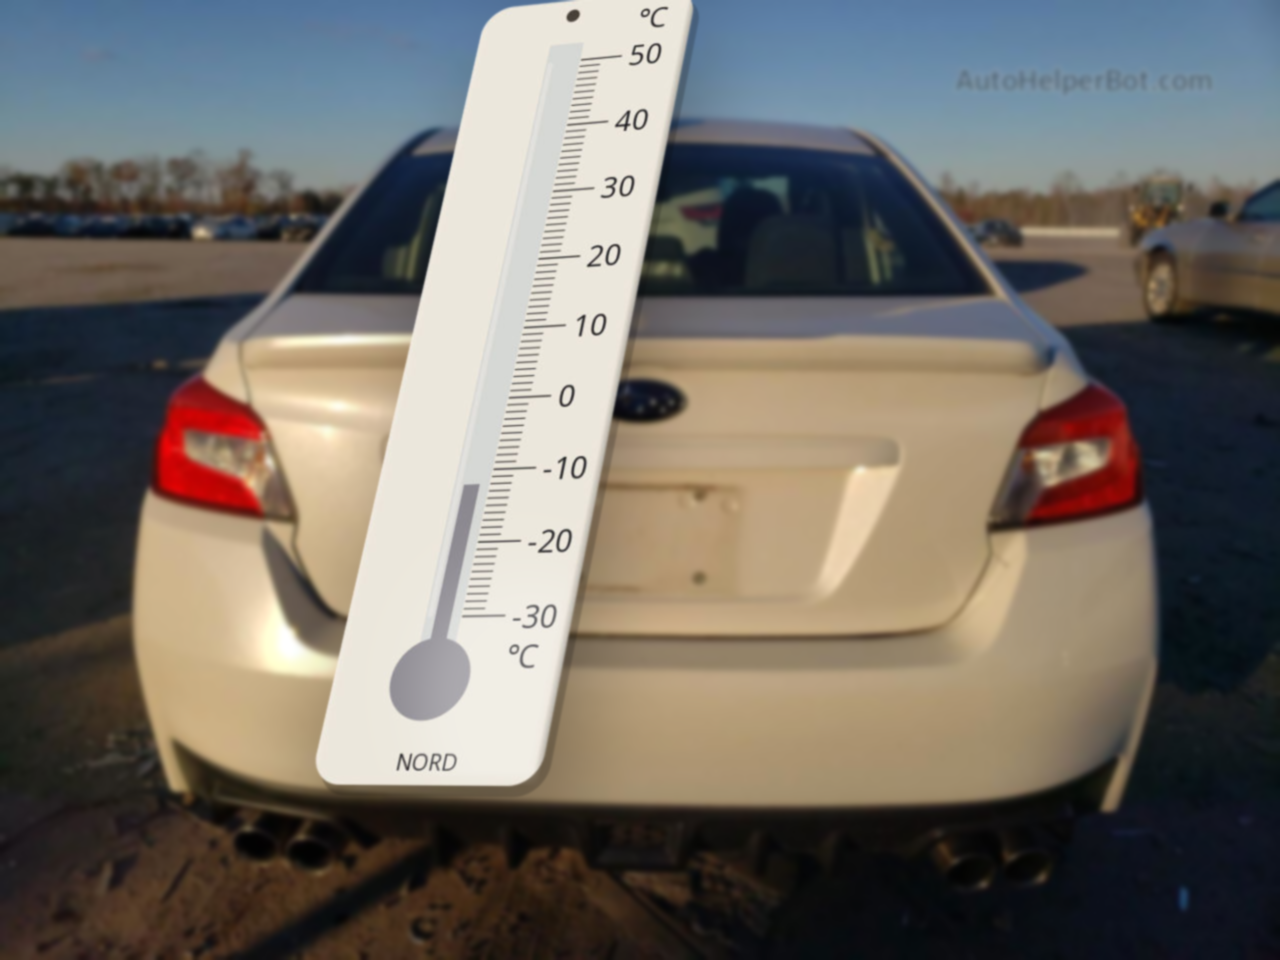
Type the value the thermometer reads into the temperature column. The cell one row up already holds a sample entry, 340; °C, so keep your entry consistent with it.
-12; °C
